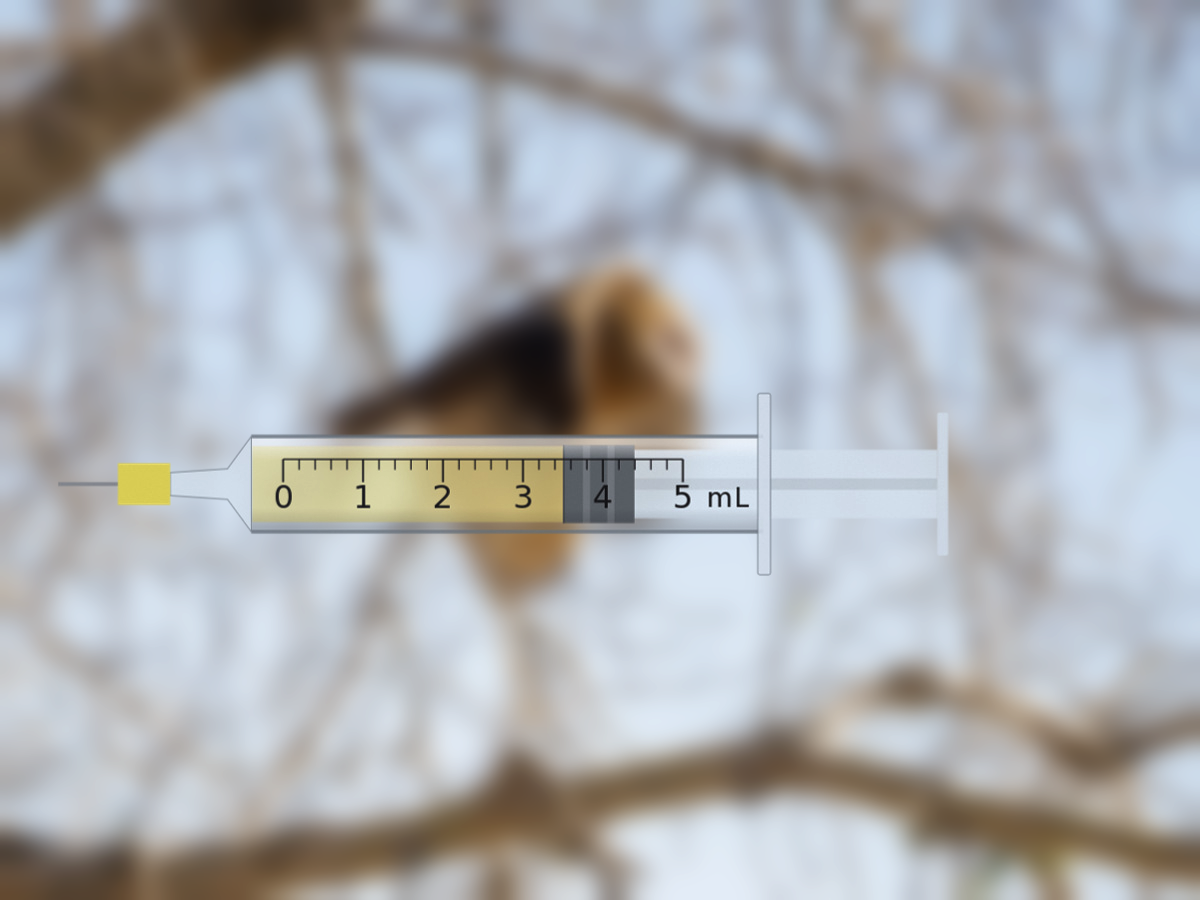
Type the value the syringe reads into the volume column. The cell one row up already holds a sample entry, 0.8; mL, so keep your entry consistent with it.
3.5; mL
